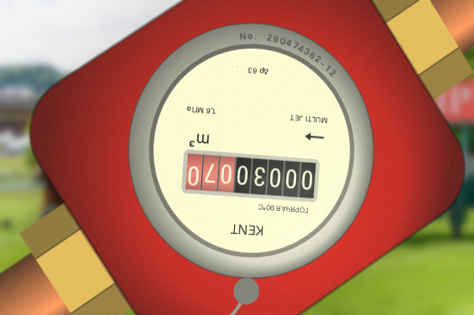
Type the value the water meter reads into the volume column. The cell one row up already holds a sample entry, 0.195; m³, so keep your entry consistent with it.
30.070; m³
